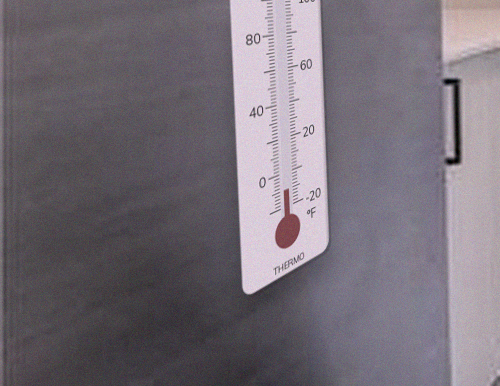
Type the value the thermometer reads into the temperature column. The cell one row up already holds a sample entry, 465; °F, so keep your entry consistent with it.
-10; °F
